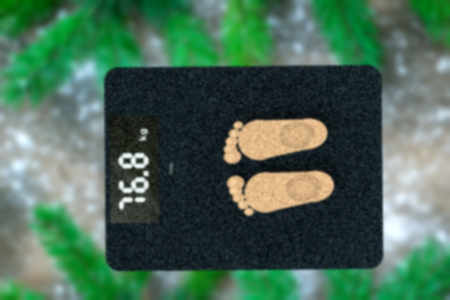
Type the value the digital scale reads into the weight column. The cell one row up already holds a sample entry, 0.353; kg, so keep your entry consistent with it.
76.8; kg
